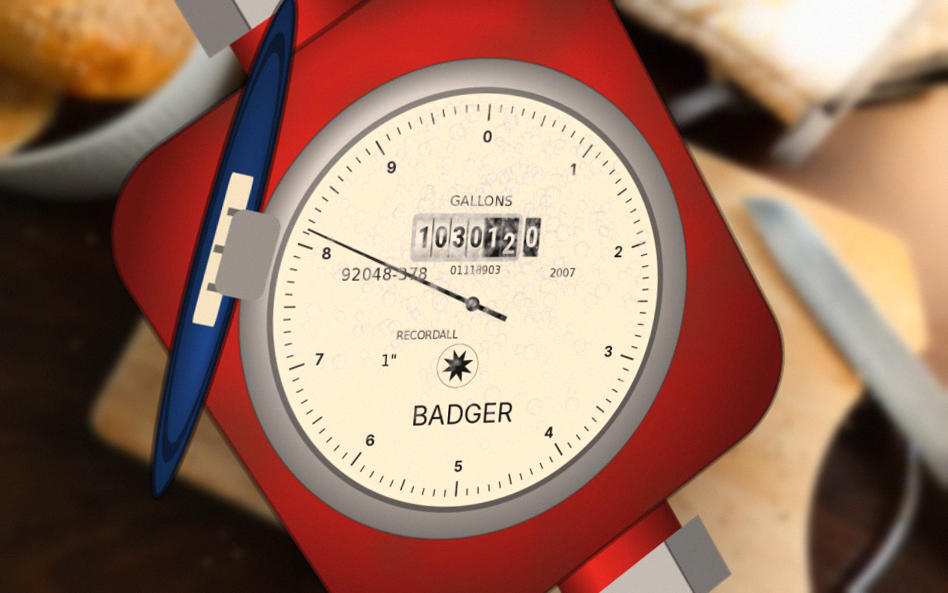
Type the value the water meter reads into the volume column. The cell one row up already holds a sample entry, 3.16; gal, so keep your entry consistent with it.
1030118.1; gal
